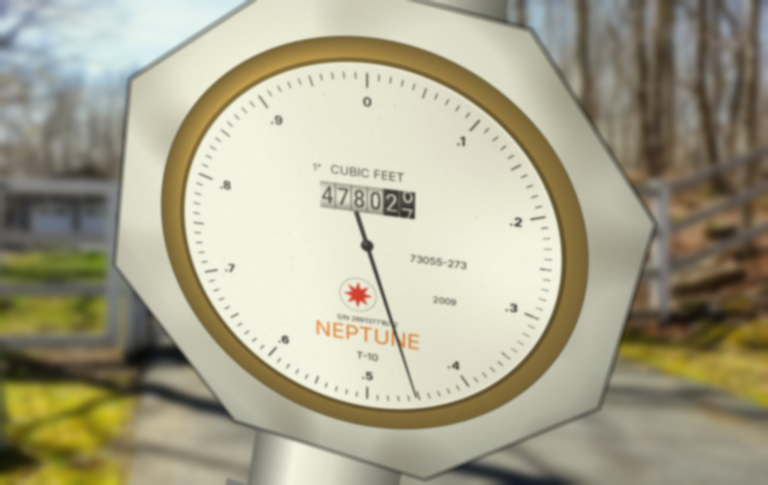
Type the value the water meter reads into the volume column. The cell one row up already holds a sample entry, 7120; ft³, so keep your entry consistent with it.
478026.45; ft³
